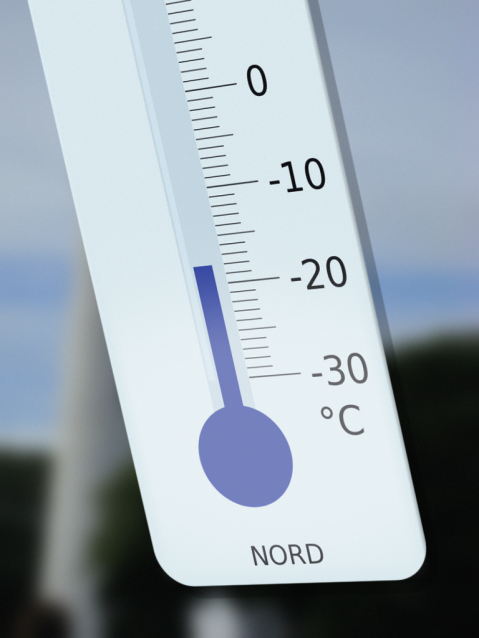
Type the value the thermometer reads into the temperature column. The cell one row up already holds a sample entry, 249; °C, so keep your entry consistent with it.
-18; °C
